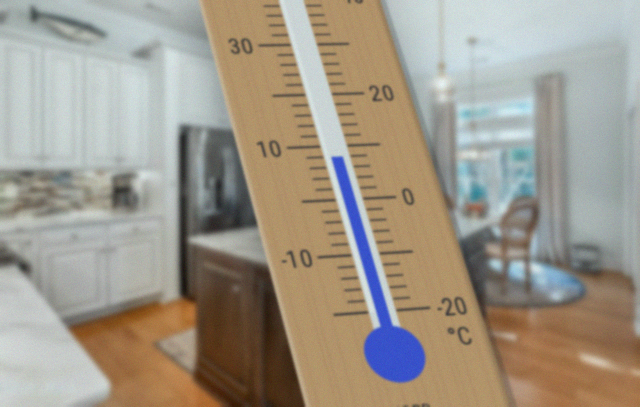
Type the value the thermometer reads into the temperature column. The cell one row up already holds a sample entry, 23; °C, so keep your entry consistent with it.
8; °C
